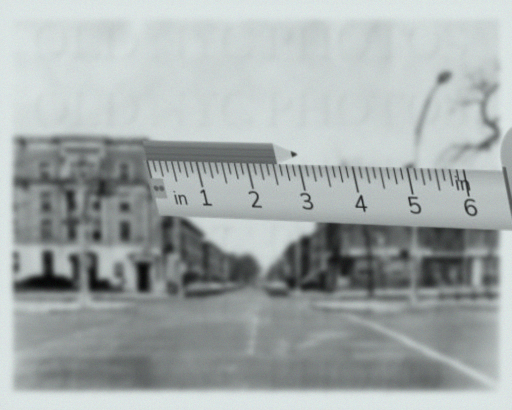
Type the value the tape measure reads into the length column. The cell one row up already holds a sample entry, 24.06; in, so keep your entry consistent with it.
3; in
